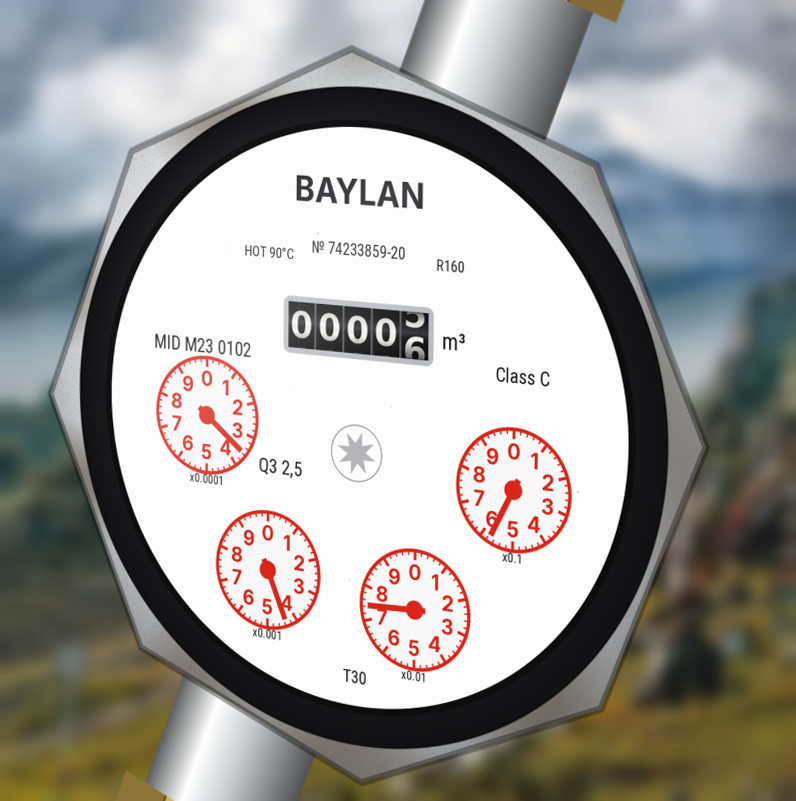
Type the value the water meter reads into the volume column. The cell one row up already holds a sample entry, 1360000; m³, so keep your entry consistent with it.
5.5743; m³
